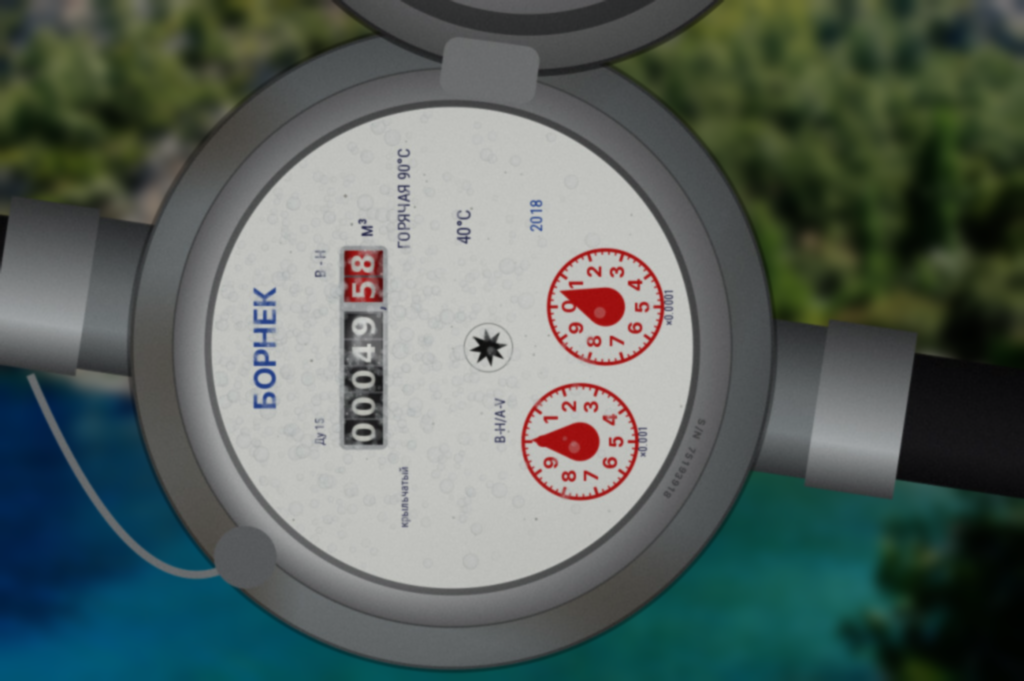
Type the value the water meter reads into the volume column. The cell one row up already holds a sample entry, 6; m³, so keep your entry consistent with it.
49.5800; m³
